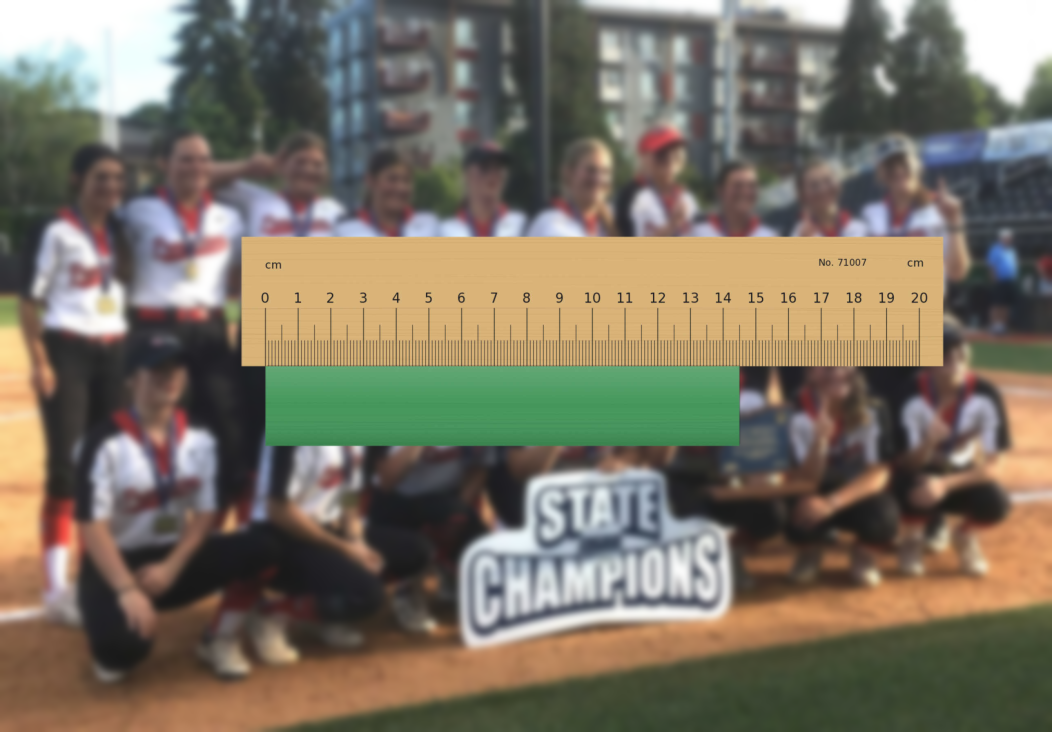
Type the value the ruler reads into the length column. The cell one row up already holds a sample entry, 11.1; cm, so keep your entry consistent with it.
14.5; cm
